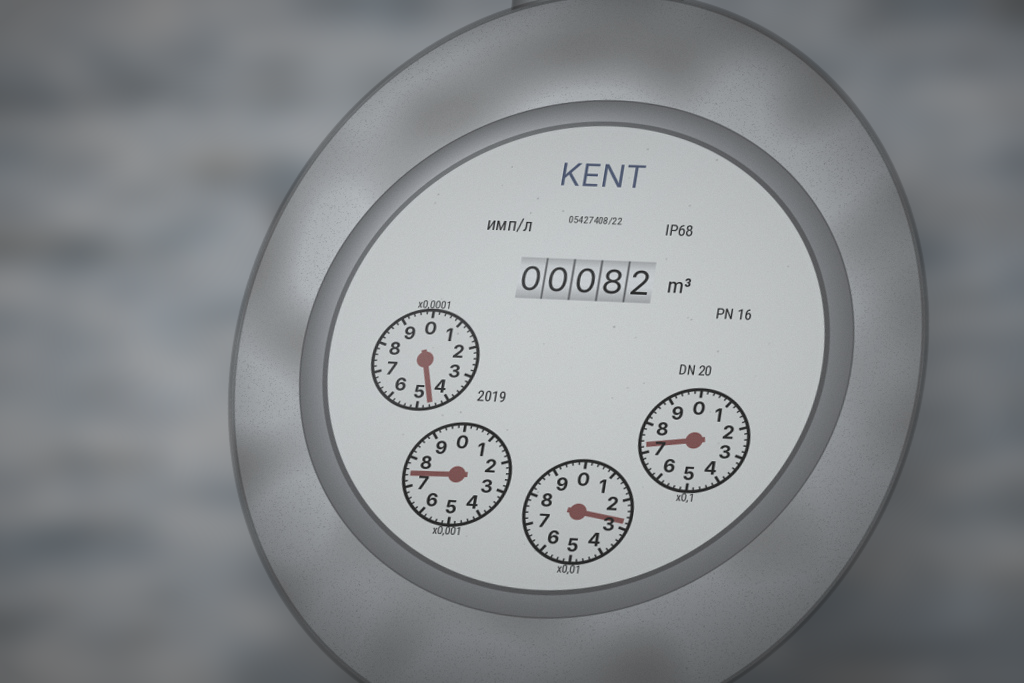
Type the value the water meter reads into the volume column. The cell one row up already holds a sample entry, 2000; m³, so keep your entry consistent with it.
82.7274; m³
